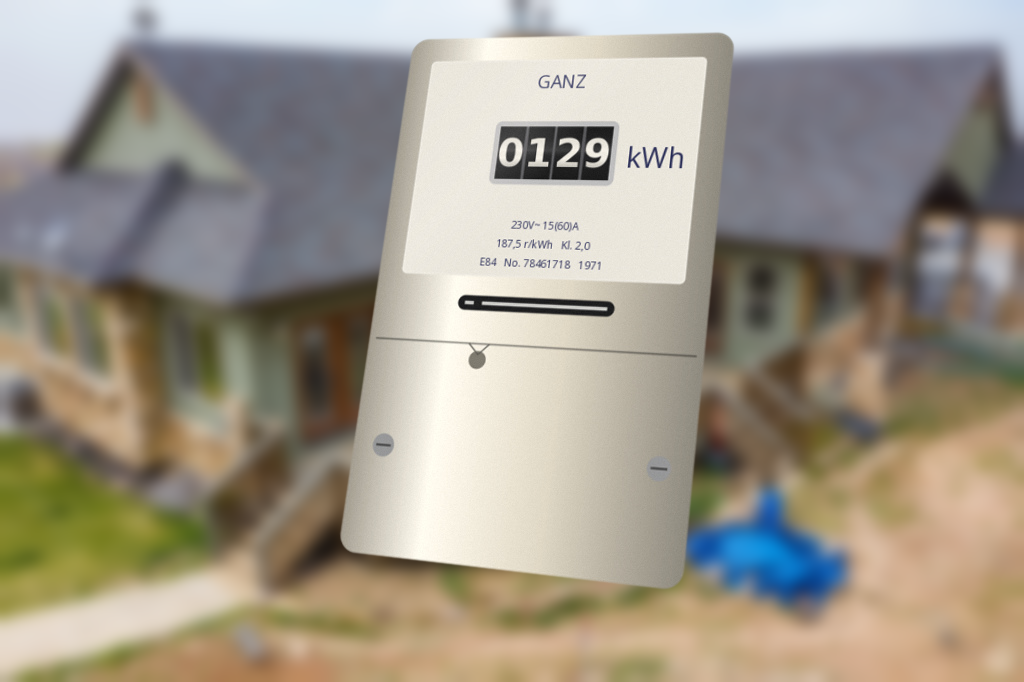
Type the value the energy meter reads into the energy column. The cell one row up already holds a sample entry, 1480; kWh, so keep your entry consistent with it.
129; kWh
